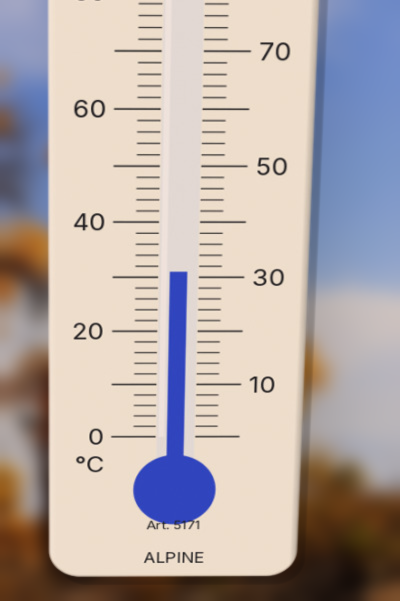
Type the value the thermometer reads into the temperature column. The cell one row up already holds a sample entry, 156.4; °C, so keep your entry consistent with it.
31; °C
